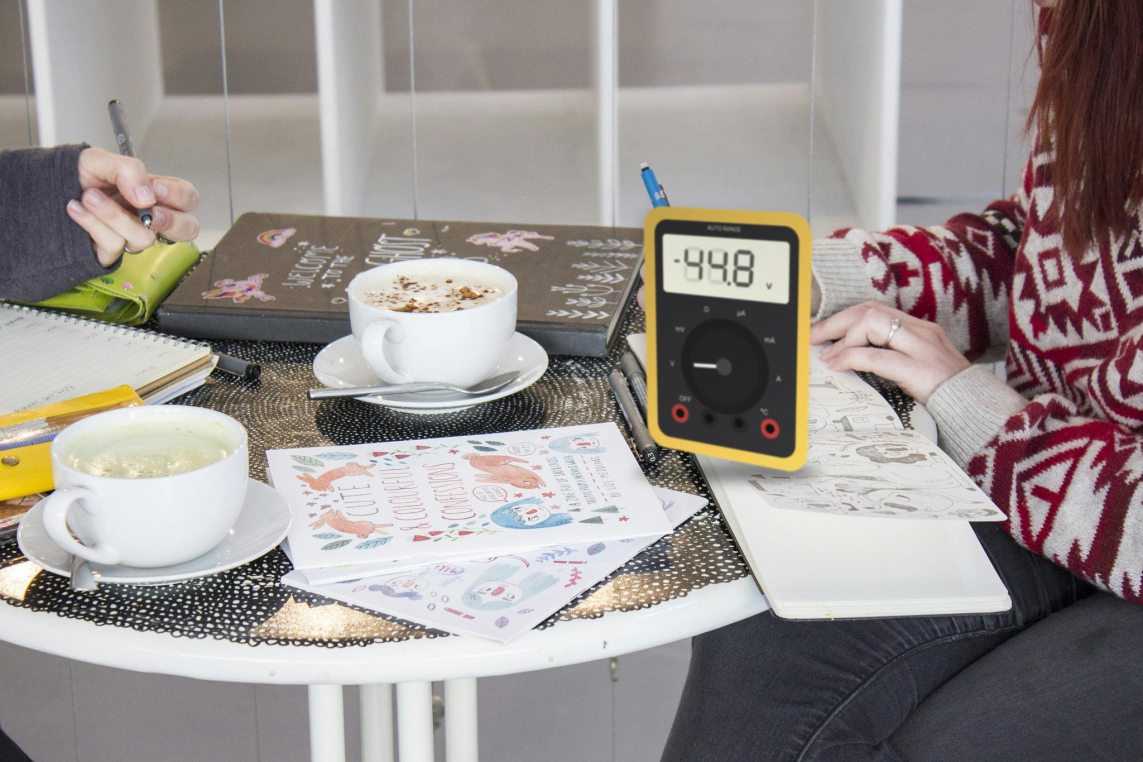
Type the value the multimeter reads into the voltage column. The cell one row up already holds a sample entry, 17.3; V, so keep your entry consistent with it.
-44.8; V
